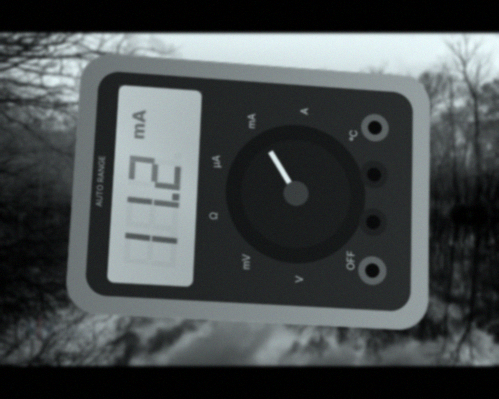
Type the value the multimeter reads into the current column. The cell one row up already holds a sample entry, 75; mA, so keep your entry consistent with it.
11.2; mA
